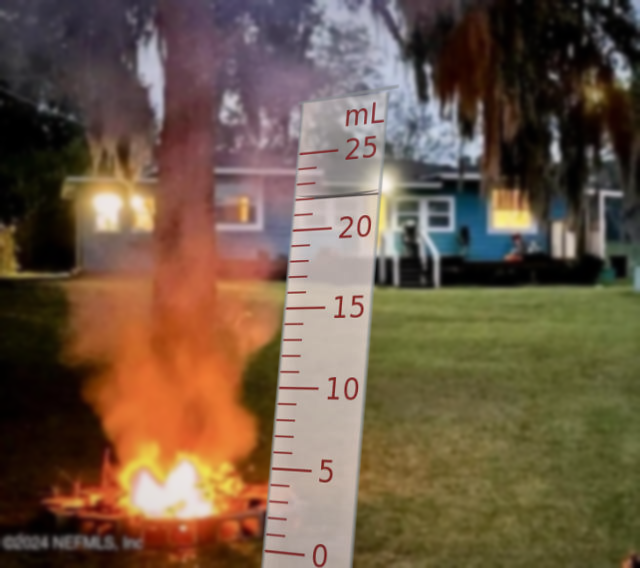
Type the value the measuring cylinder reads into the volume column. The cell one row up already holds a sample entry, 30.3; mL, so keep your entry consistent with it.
22; mL
